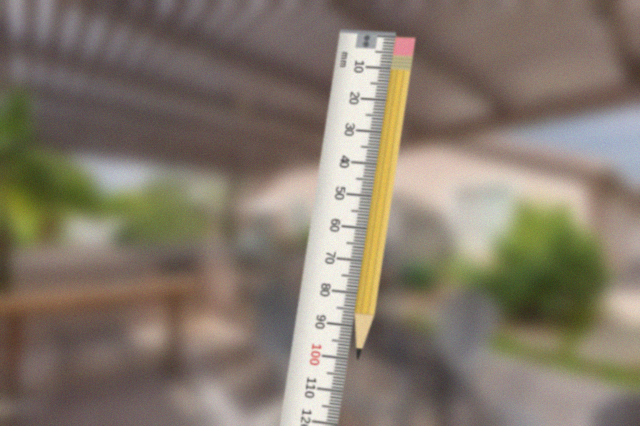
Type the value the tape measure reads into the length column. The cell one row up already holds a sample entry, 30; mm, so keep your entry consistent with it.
100; mm
